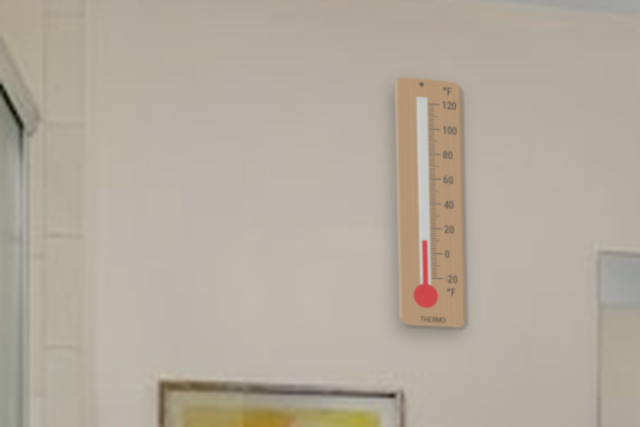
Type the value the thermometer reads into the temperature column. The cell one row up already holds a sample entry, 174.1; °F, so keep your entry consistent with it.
10; °F
